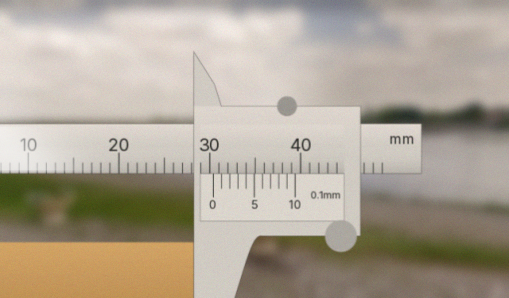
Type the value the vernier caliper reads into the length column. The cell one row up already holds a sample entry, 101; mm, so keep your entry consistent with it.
30.4; mm
